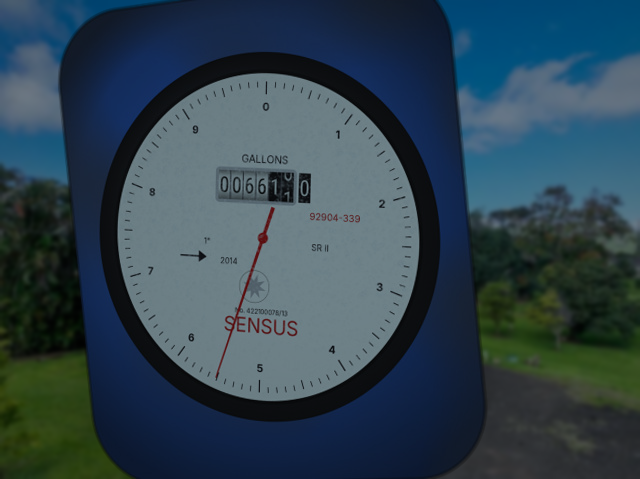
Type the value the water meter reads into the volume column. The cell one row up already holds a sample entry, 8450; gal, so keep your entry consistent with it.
66105.5; gal
